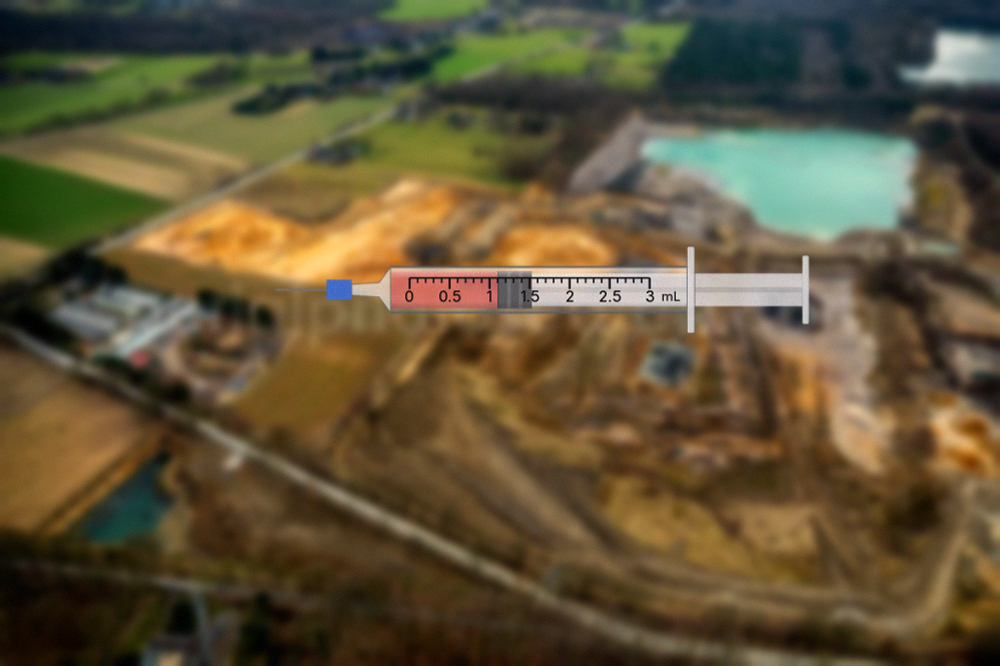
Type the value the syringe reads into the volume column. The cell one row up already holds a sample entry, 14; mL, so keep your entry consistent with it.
1.1; mL
